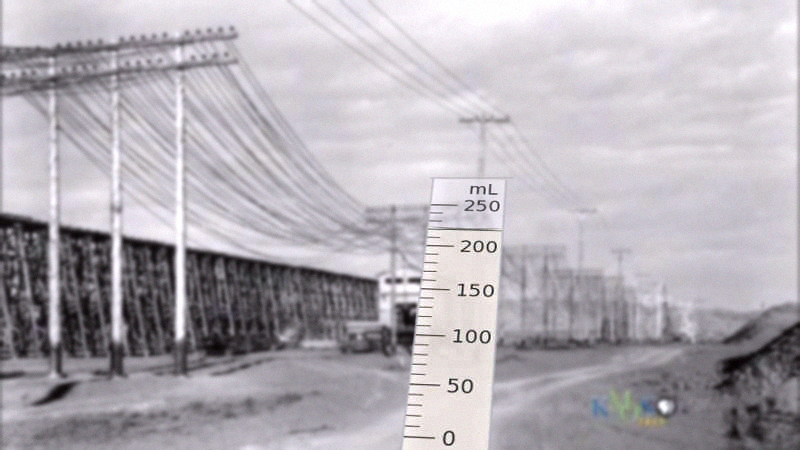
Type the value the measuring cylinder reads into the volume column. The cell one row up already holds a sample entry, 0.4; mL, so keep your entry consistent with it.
220; mL
